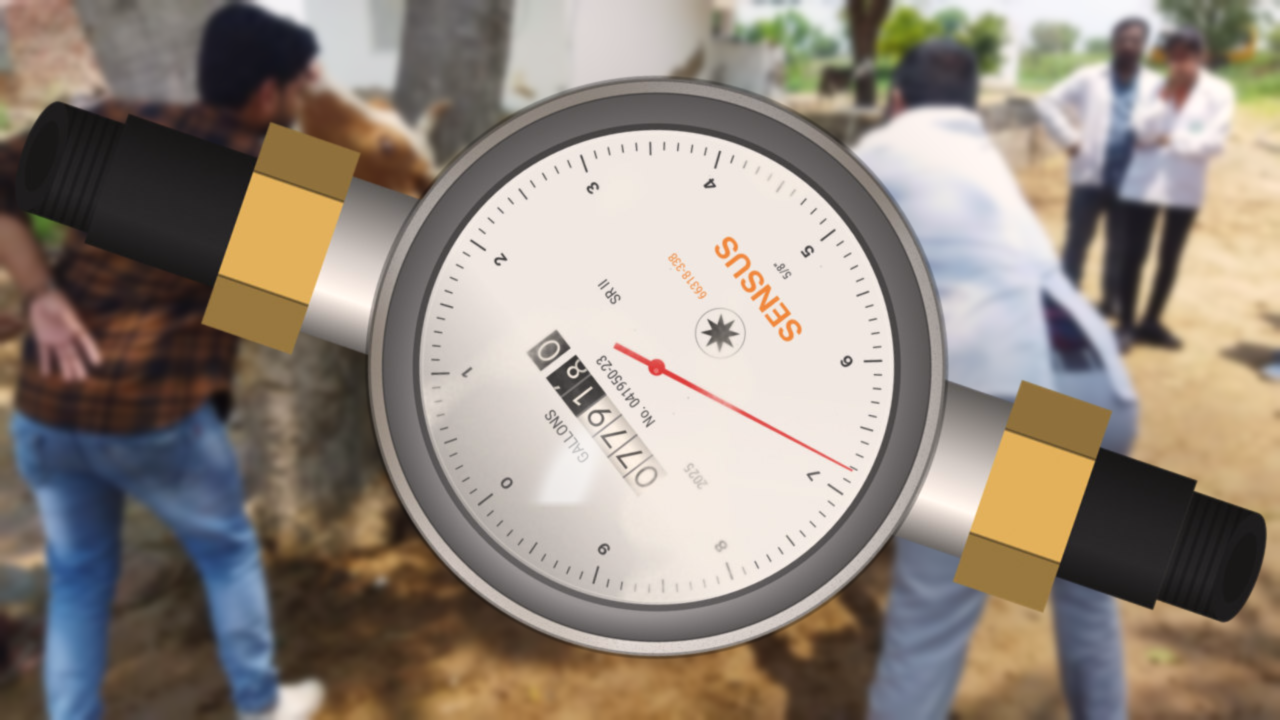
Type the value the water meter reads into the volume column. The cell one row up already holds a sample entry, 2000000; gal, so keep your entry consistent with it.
779176.8; gal
